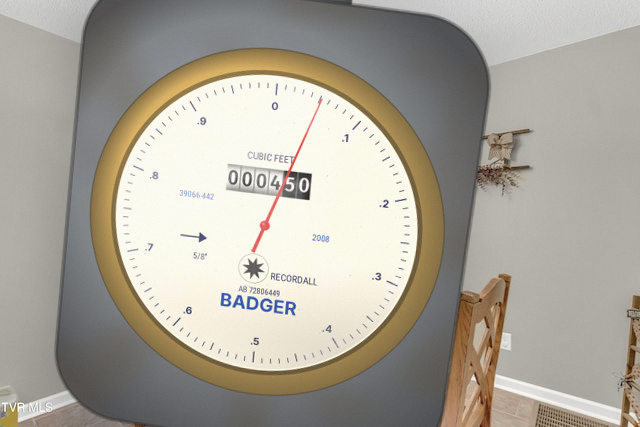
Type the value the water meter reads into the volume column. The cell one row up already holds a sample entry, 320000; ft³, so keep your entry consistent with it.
450.05; ft³
